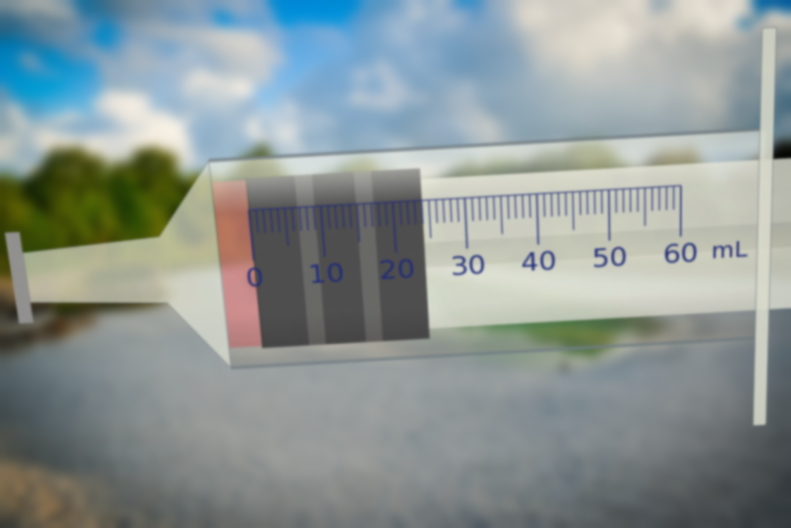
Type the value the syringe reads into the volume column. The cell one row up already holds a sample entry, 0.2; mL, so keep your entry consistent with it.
0; mL
